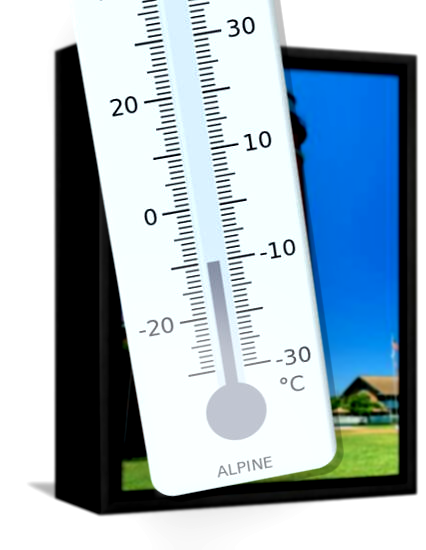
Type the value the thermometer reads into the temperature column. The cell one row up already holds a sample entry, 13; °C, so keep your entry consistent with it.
-10; °C
